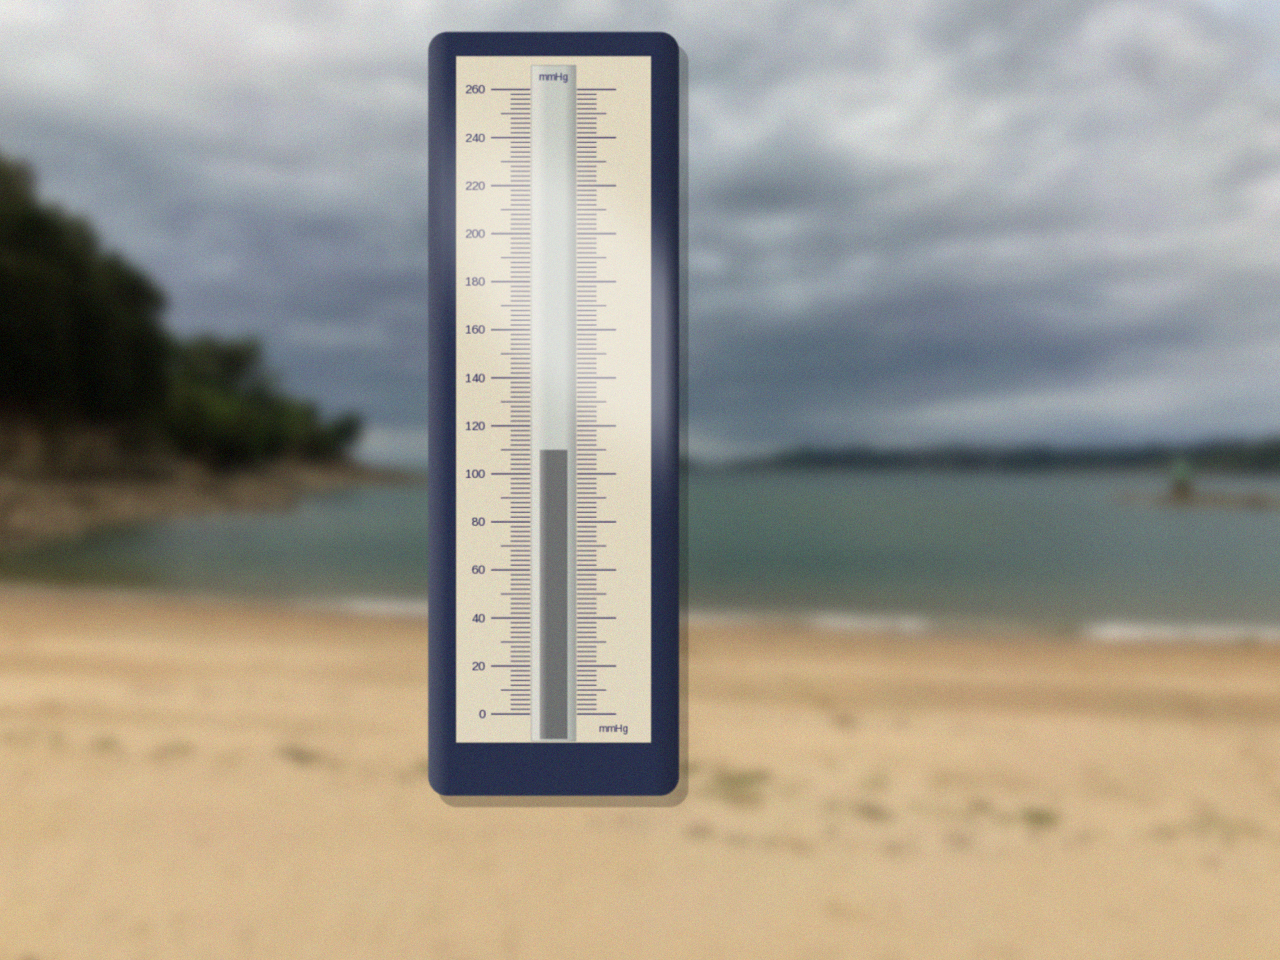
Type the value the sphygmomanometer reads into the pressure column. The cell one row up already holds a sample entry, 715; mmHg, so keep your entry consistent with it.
110; mmHg
